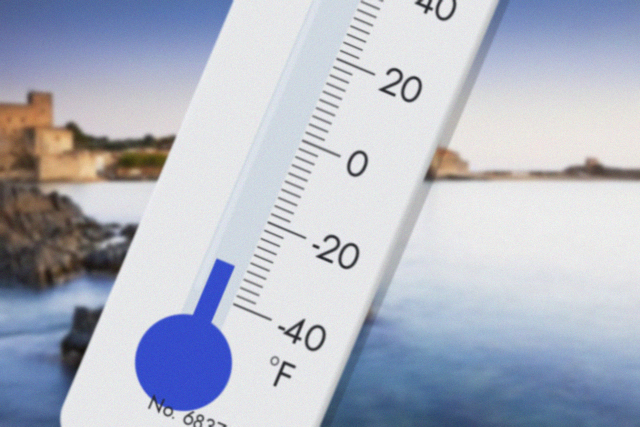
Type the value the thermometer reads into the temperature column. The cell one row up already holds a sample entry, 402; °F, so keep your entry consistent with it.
-32; °F
